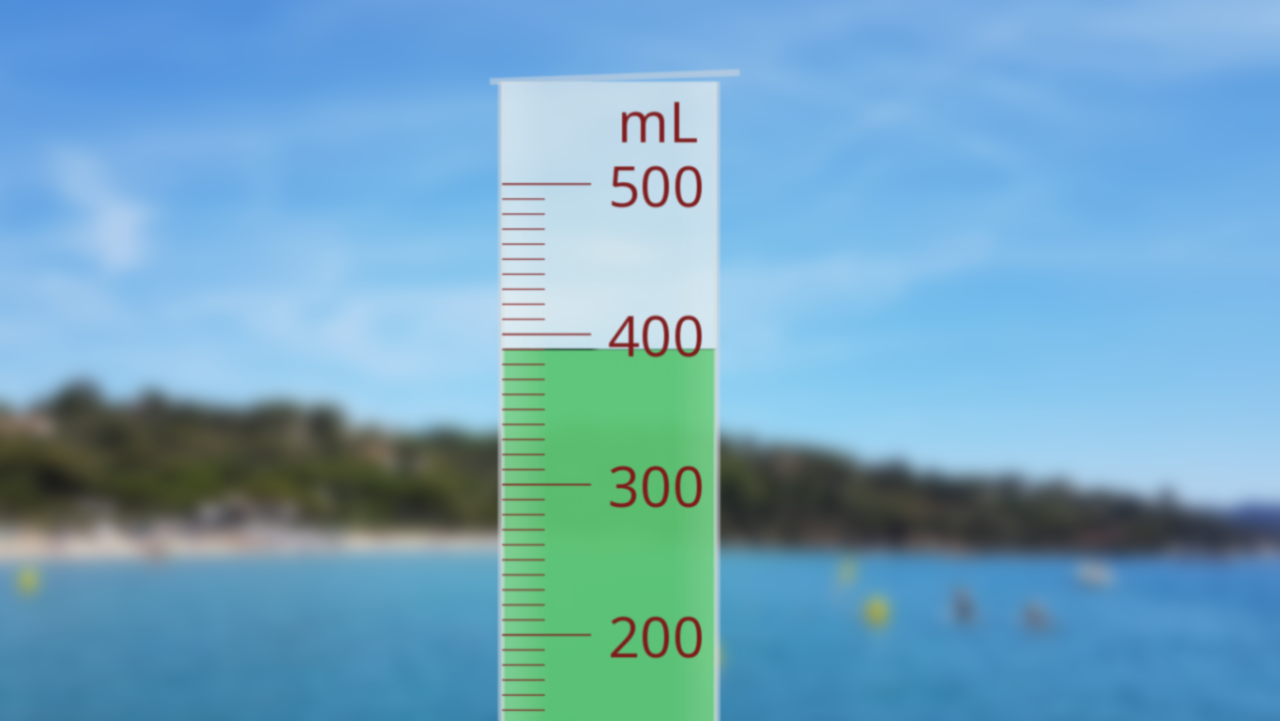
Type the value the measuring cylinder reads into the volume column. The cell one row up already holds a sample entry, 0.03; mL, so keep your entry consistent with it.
390; mL
